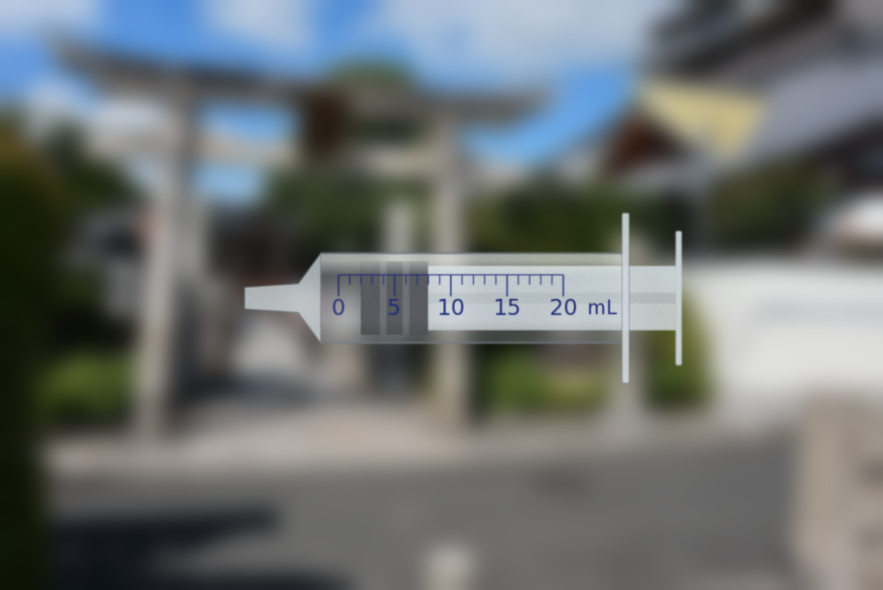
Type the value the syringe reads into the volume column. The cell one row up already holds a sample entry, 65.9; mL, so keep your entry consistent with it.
2; mL
